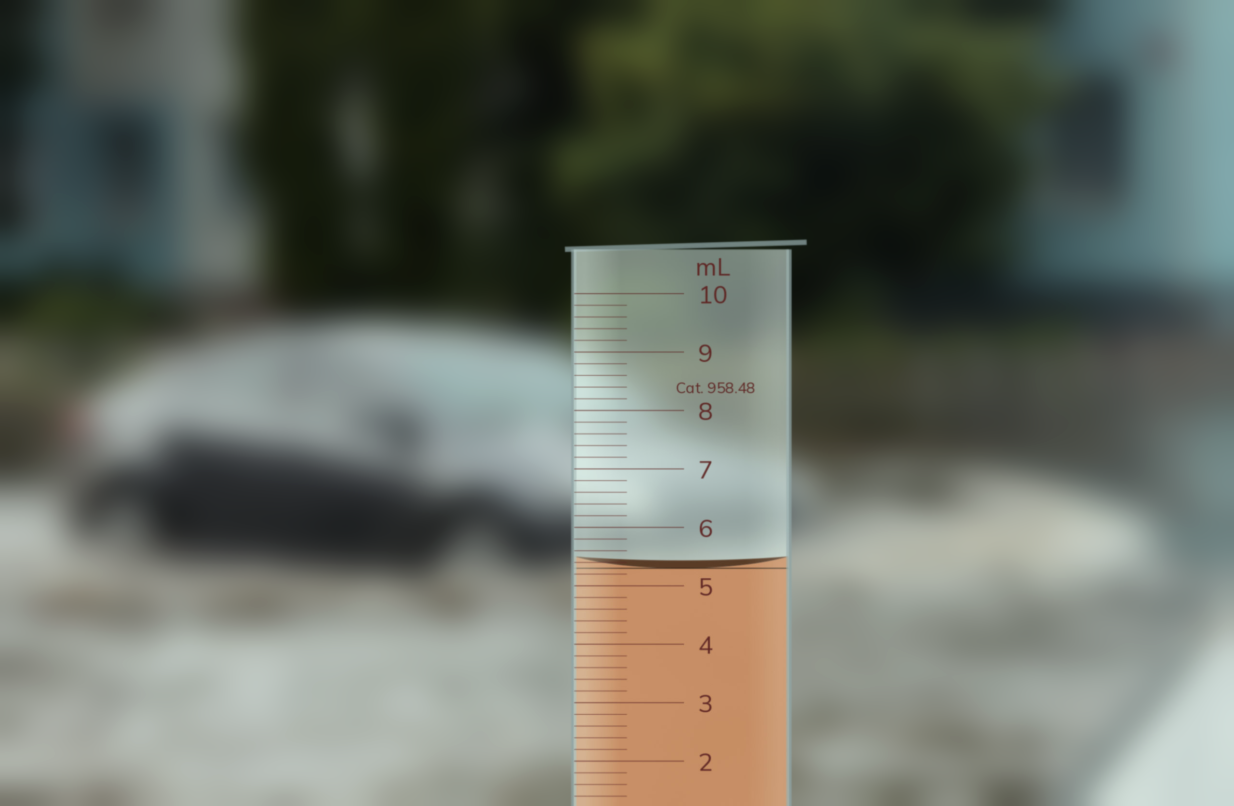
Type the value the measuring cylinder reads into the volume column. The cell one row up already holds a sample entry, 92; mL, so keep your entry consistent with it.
5.3; mL
